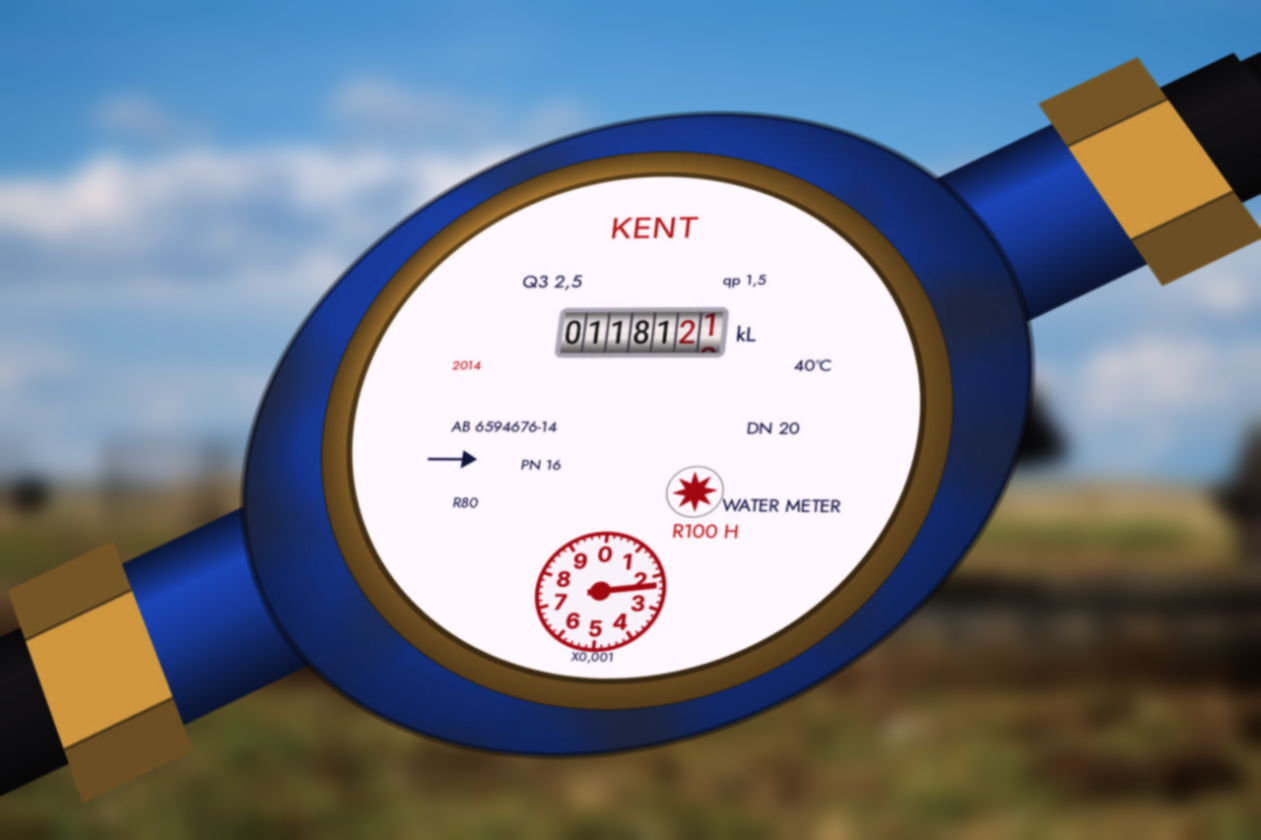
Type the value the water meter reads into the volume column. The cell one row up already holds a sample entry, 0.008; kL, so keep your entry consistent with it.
1181.212; kL
